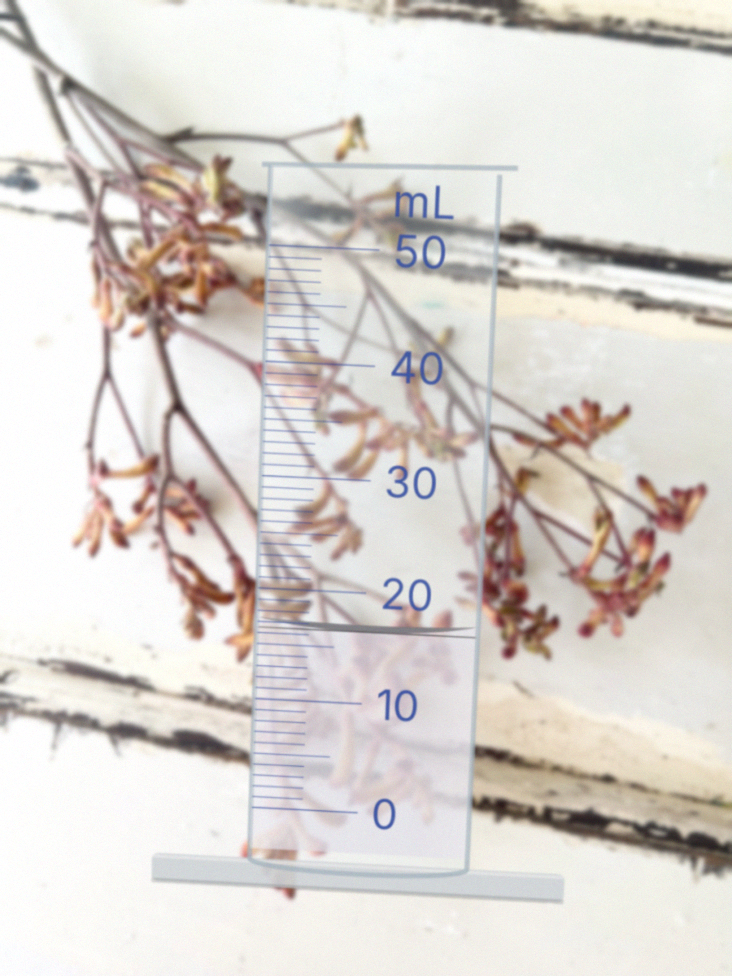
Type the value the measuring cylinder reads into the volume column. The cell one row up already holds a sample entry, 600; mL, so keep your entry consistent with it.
16.5; mL
